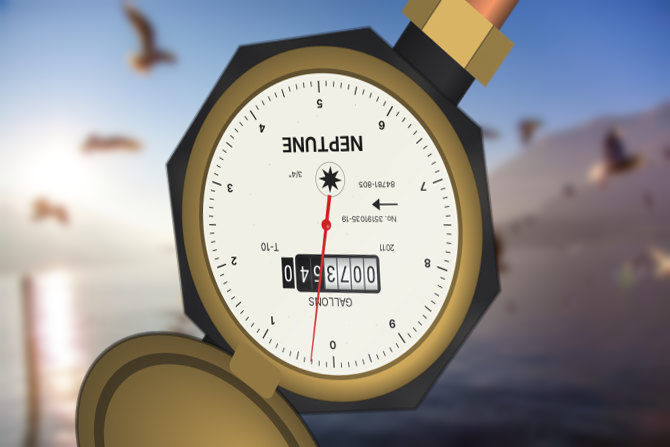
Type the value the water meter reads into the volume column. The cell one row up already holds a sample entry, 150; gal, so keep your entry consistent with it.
73540.3; gal
